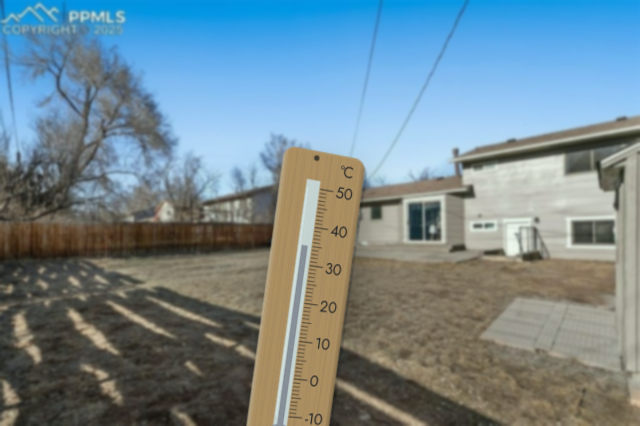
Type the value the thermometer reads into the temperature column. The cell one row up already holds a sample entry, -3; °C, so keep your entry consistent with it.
35; °C
